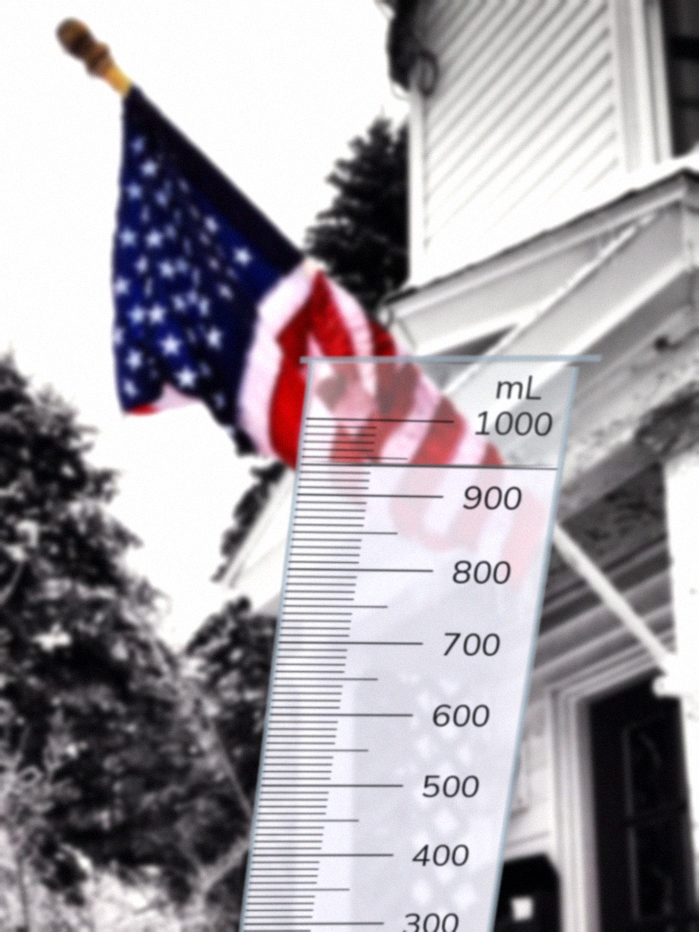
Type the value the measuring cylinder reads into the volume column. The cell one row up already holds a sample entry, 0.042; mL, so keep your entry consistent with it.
940; mL
